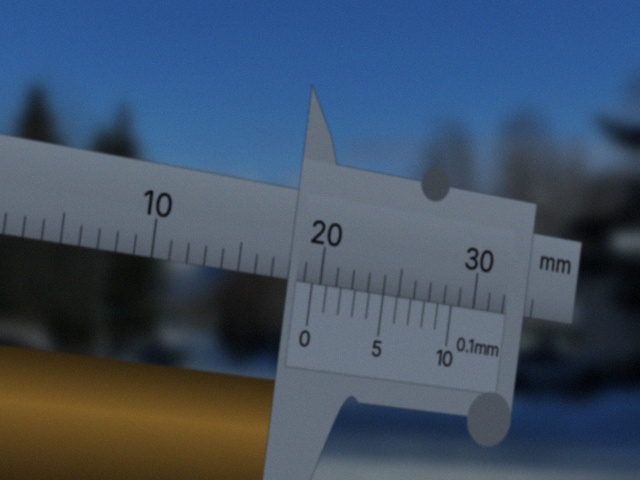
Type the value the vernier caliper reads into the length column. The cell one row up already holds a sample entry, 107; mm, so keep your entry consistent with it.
19.5; mm
